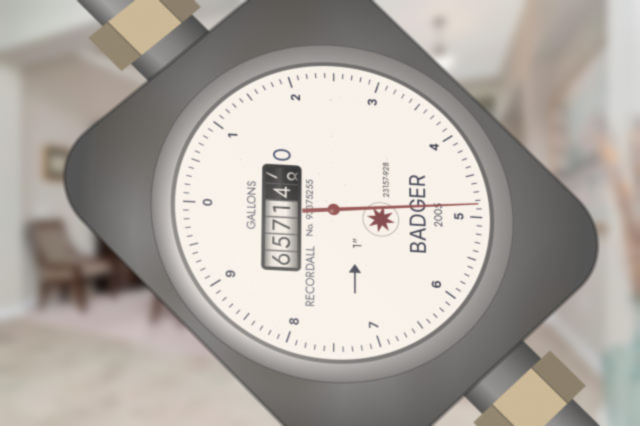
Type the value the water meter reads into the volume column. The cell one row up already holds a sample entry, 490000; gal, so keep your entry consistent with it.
6571474.8; gal
